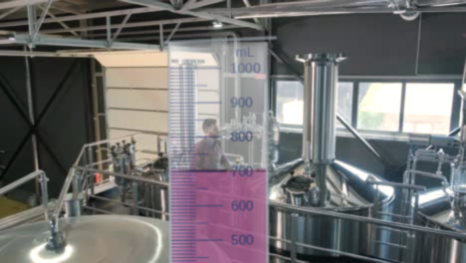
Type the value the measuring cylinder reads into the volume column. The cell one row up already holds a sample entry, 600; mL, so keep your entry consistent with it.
700; mL
